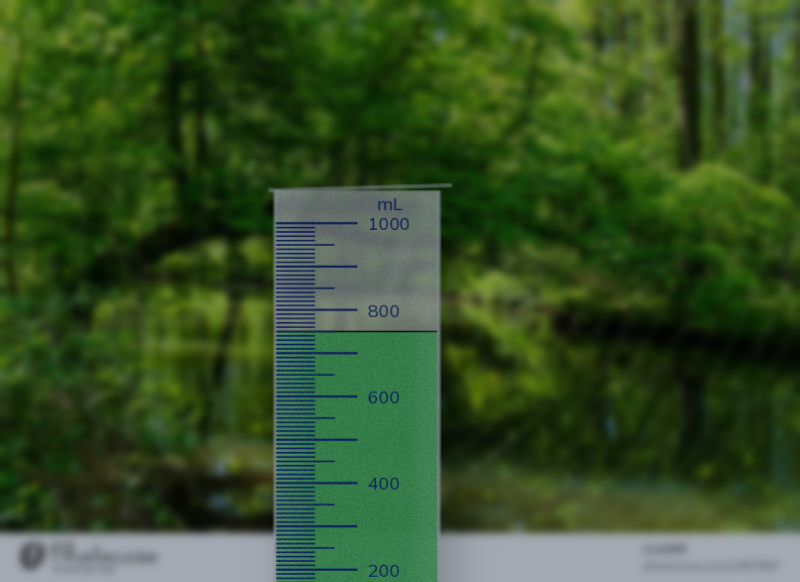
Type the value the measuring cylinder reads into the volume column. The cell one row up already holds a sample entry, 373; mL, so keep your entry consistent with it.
750; mL
